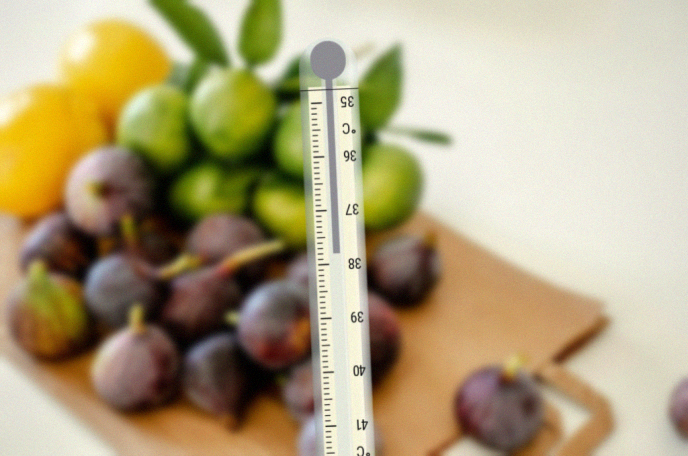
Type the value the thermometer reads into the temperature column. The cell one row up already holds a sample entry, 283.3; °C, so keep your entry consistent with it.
37.8; °C
